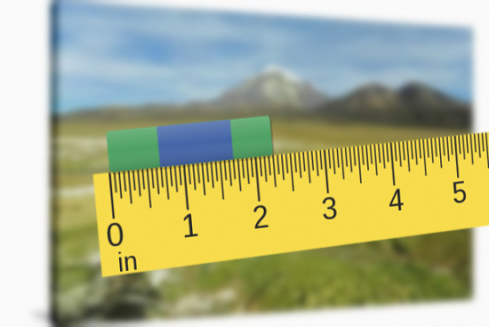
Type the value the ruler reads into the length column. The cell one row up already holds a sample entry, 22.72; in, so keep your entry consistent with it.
2.25; in
